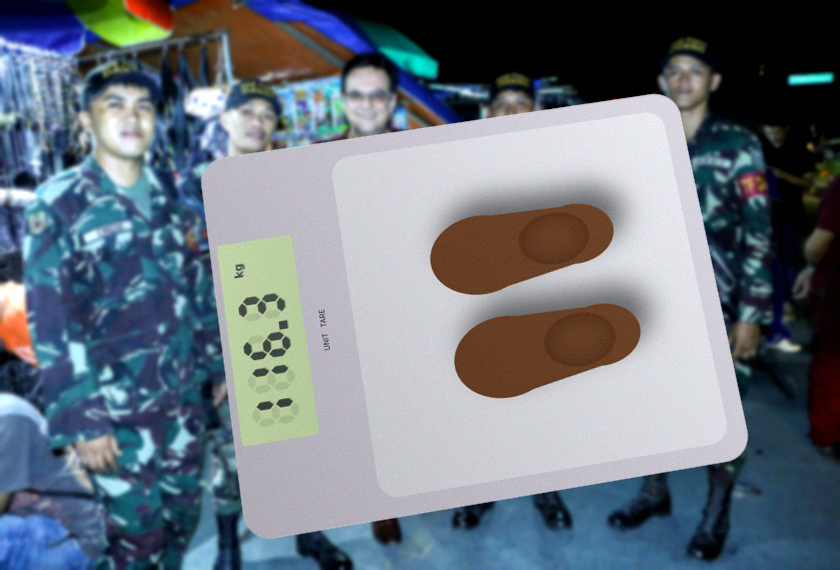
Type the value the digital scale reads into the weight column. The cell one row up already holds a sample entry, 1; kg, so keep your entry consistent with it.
116.3; kg
